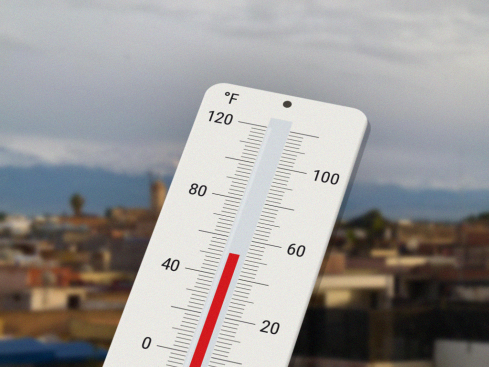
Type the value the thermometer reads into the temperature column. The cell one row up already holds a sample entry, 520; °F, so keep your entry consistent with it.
52; °F
